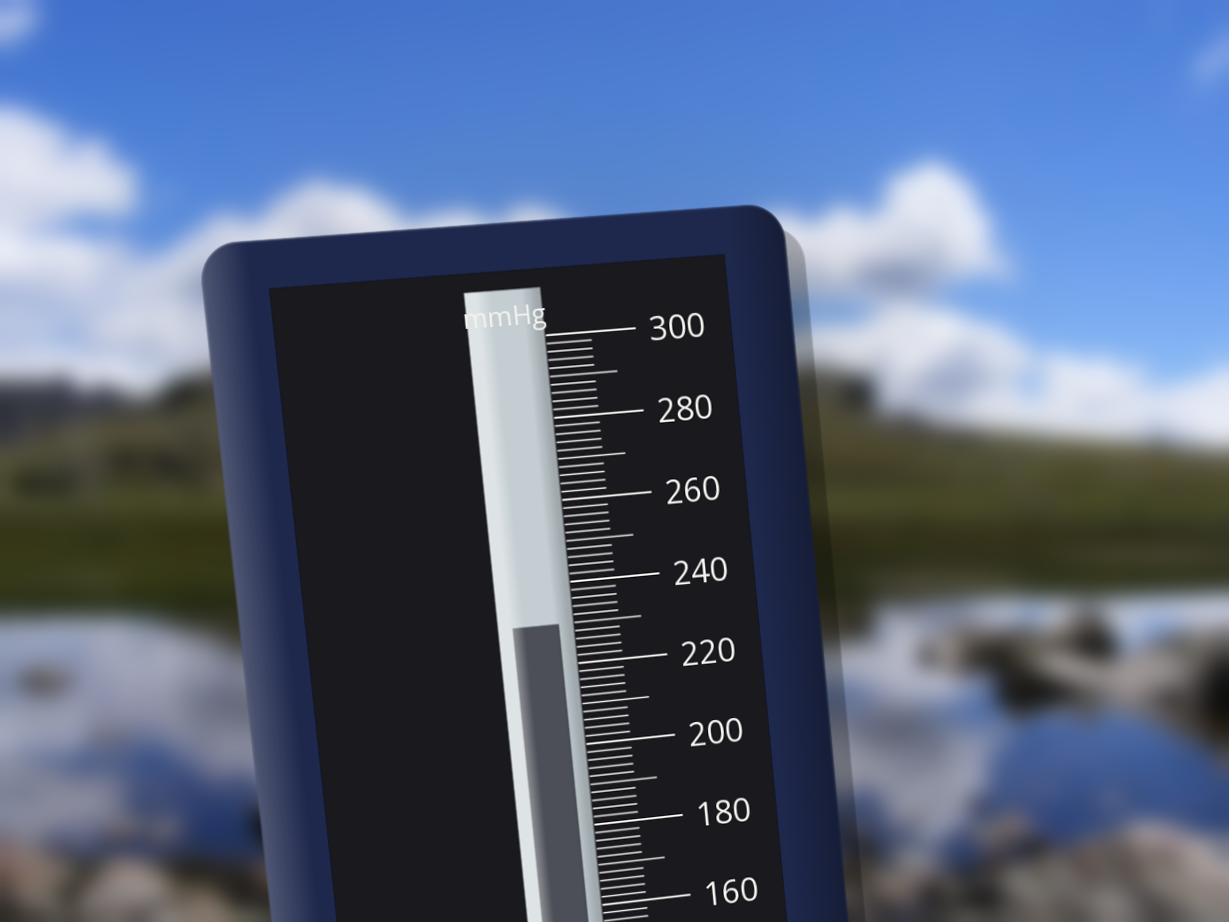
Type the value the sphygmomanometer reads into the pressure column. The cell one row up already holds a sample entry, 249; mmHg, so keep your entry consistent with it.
230; mmHg
